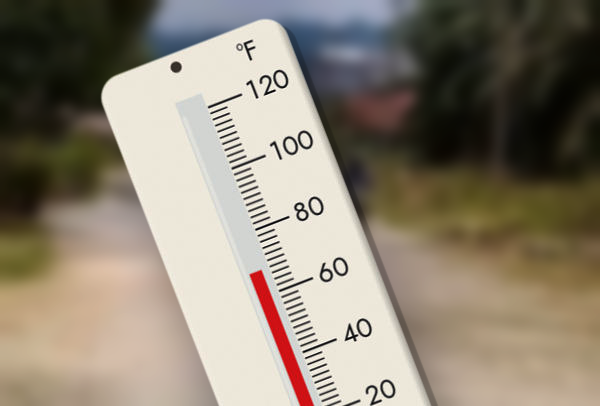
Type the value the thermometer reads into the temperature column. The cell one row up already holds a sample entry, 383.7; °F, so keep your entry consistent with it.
68; °F
